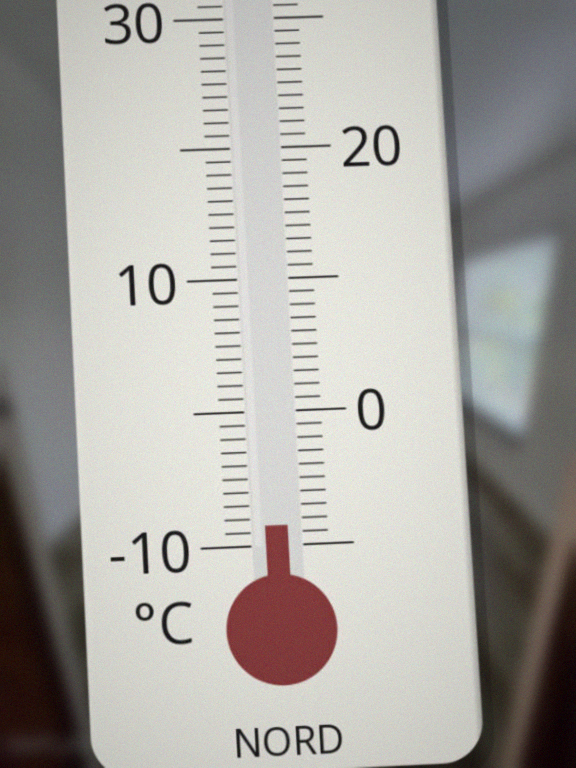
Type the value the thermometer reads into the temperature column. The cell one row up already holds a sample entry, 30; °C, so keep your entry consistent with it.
-8.5; °C
